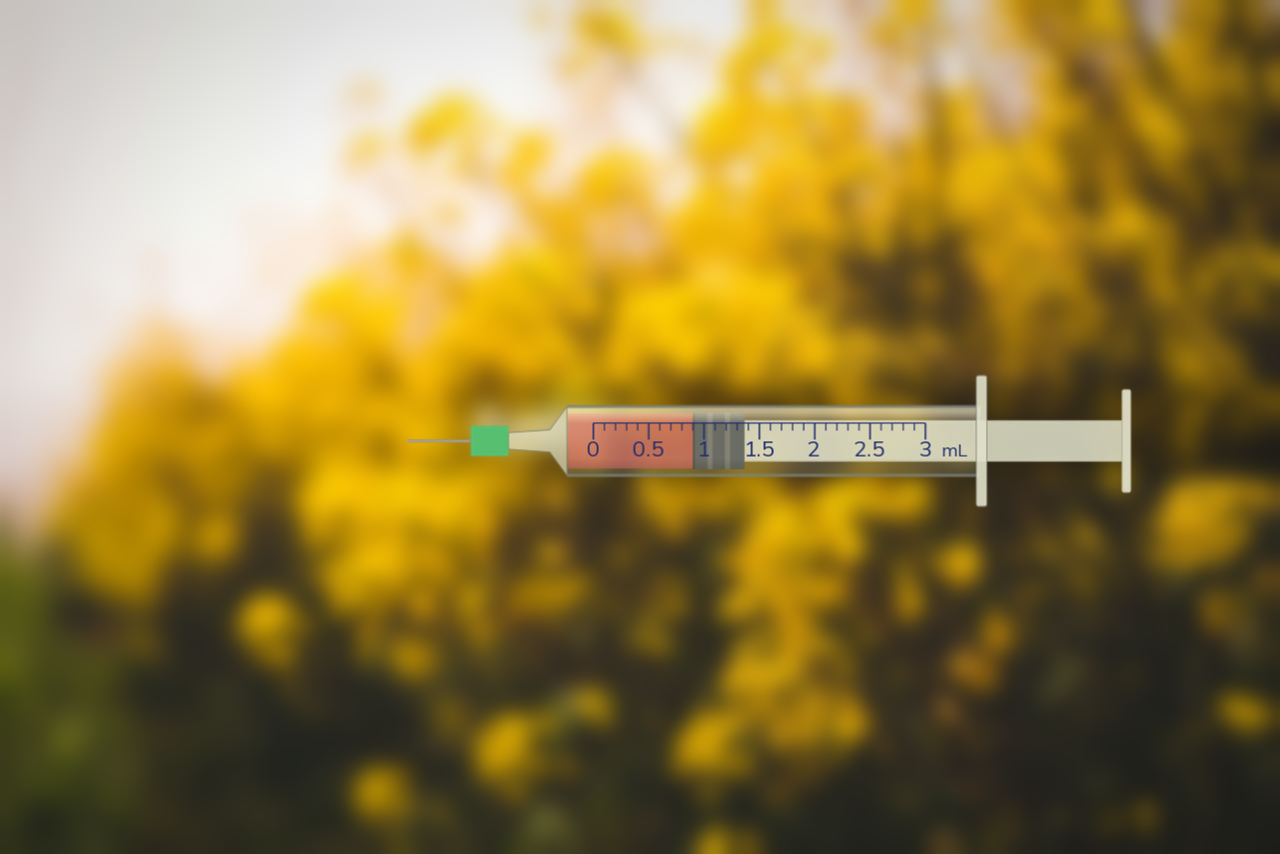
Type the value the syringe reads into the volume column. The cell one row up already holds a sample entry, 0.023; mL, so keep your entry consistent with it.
0.9; mL
